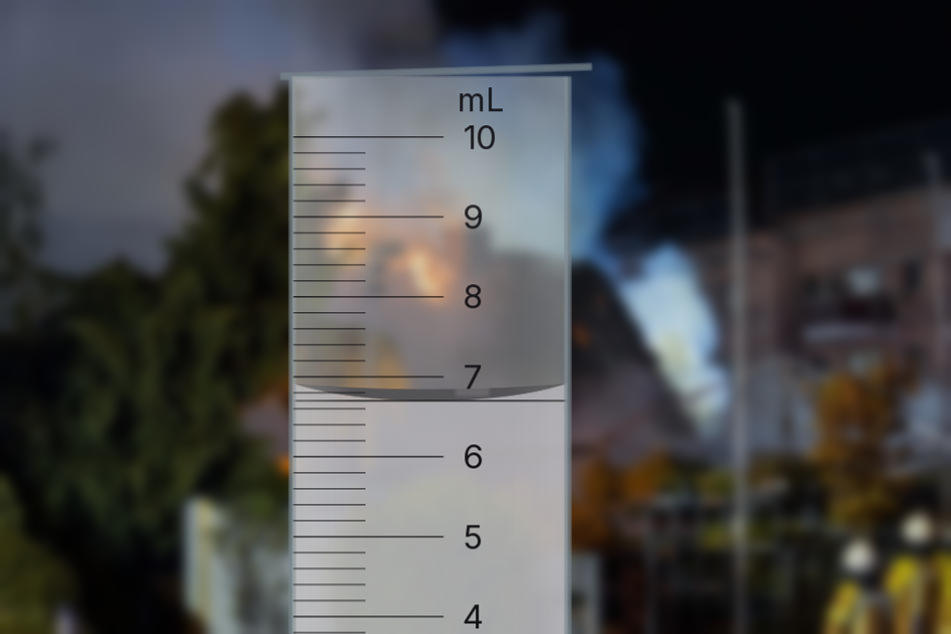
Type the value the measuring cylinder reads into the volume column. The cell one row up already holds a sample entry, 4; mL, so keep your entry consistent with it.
6.7; mL
